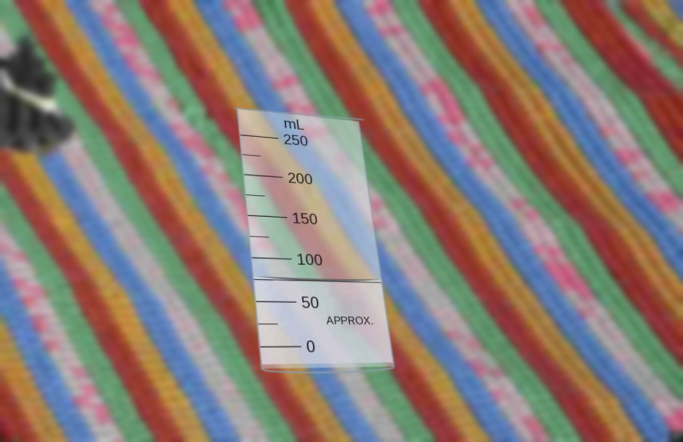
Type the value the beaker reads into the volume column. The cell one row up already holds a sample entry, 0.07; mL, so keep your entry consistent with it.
75; mL
